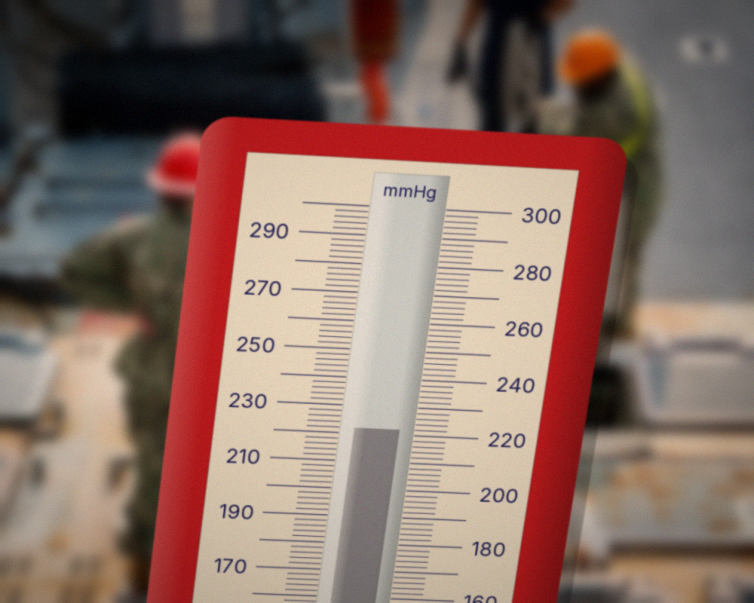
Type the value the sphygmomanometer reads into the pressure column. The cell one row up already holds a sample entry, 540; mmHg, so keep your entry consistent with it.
222; mmHg
